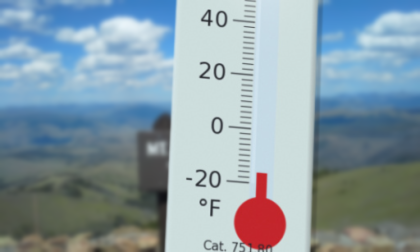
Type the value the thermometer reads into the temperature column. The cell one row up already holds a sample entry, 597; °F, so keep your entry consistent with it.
-16; °F
